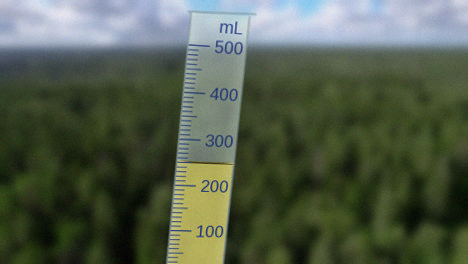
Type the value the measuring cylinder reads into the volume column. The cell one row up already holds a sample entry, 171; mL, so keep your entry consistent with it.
250; mL
